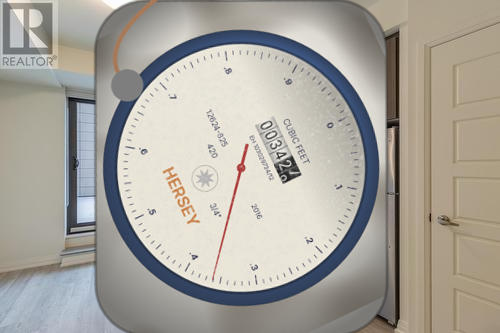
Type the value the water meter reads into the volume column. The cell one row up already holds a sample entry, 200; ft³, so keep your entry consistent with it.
3427.36; ft³
